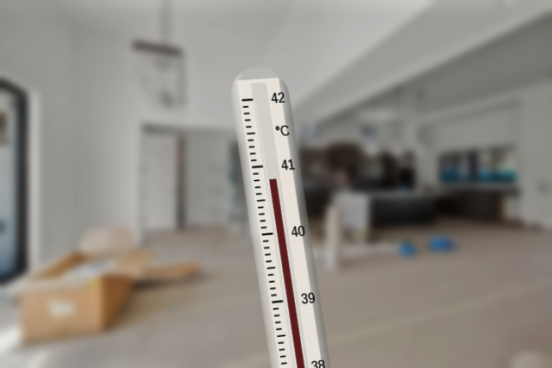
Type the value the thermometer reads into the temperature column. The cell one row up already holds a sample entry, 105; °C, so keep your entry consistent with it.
40.8; °C
